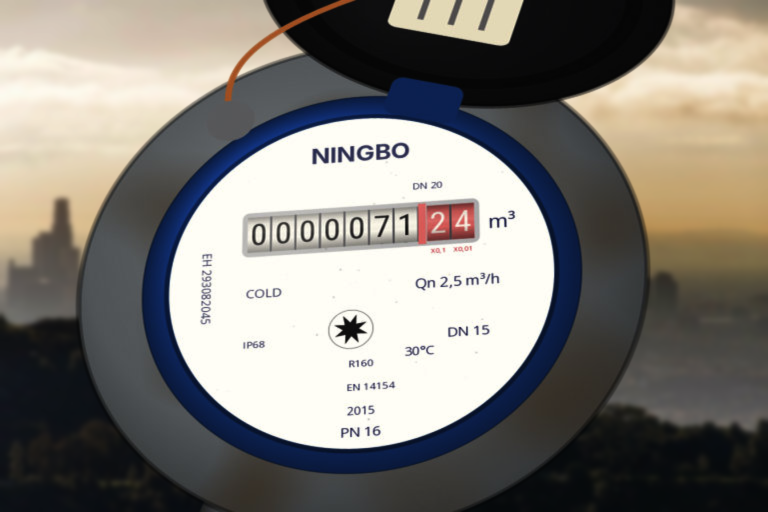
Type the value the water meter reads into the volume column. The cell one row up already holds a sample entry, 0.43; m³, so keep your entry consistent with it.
71.24; m³
